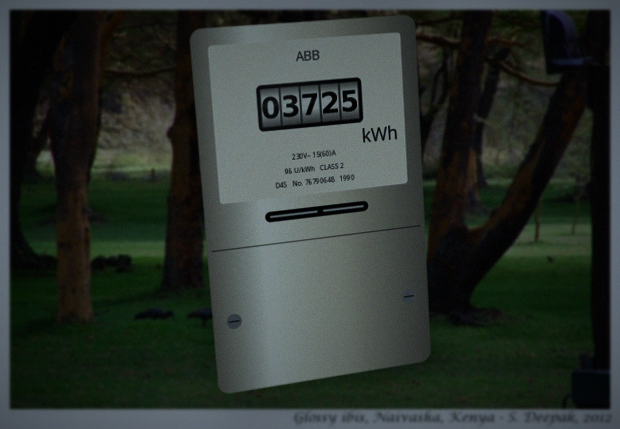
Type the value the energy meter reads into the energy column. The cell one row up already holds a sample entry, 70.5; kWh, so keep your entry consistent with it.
3725; kWh
